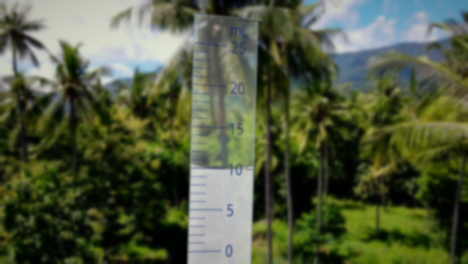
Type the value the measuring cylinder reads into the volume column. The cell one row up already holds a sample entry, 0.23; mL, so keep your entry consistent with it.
10; mL
